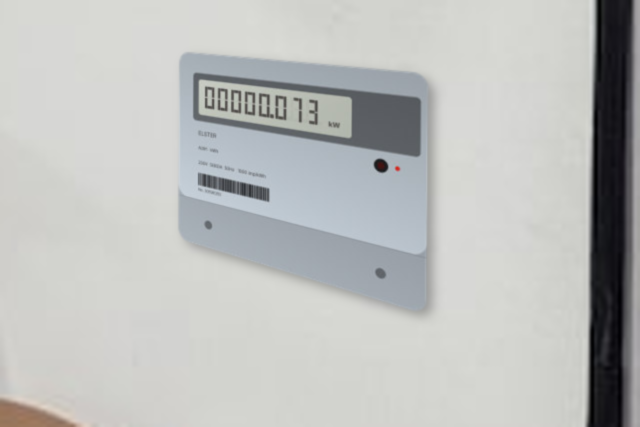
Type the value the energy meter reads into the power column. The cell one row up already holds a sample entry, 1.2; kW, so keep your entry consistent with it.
0.073; kW
